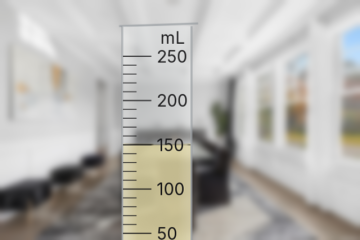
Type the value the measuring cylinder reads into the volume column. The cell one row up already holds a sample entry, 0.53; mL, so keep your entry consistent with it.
150; mL
